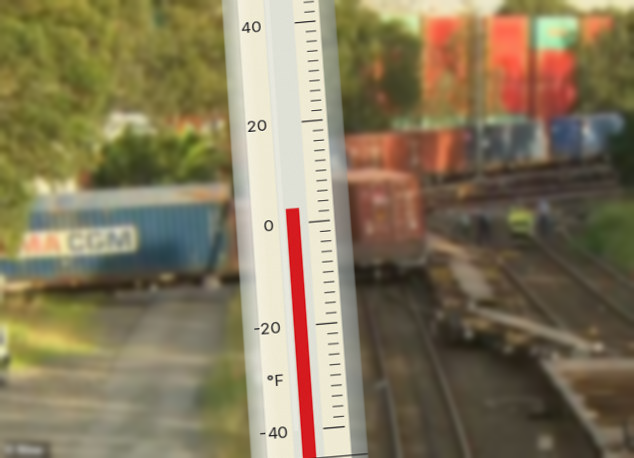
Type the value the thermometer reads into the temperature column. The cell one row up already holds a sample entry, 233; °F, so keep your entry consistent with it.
3; °F
